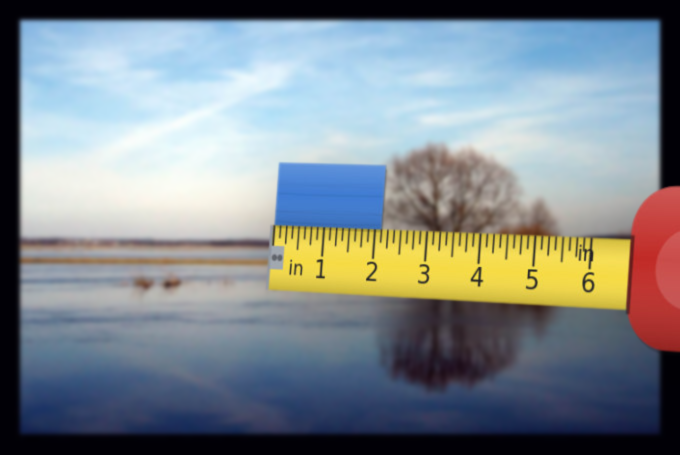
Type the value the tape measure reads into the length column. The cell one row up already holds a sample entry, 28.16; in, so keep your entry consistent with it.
2.125; in
